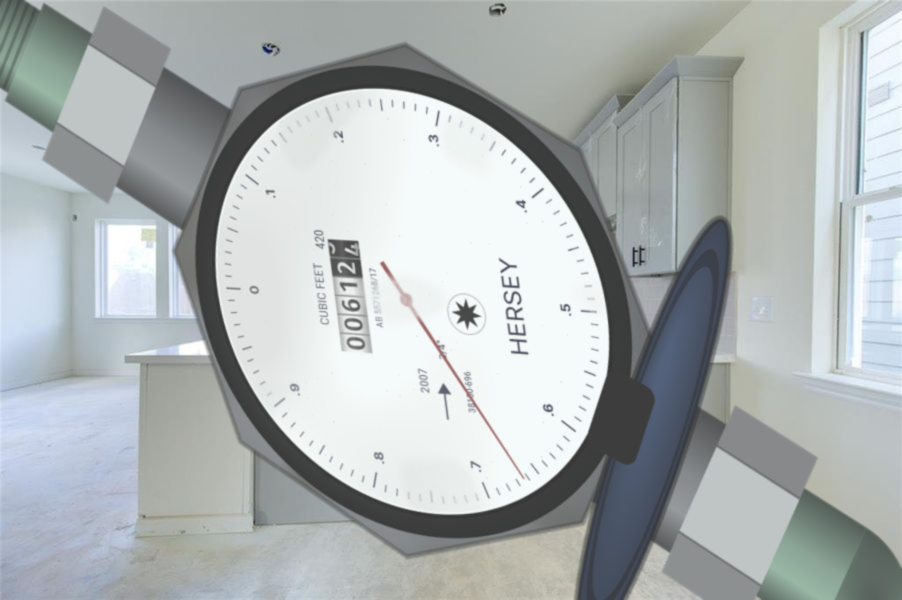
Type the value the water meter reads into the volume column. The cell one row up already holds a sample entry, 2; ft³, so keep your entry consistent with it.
6123.66; ft³
